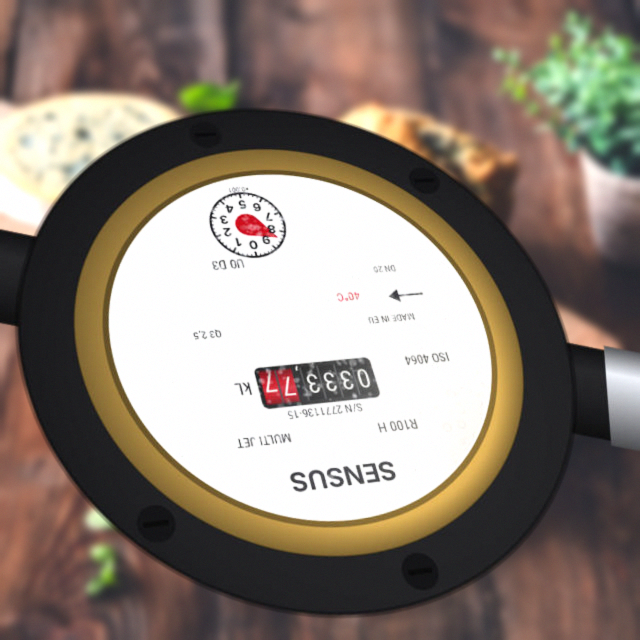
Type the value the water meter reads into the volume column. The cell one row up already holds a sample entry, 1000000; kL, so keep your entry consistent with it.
333.768; kL
